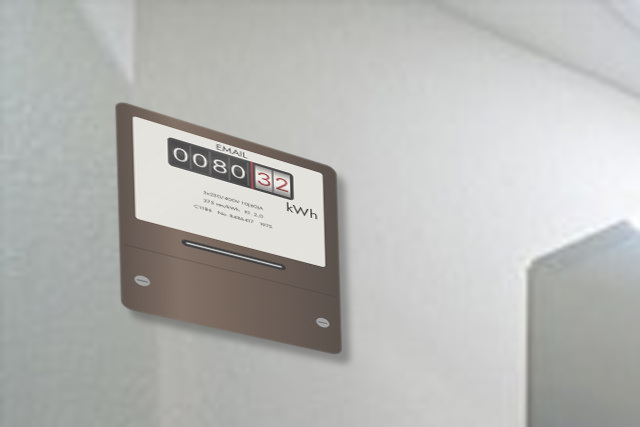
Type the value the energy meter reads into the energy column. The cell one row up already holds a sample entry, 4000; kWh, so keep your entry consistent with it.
80.32; kWh
